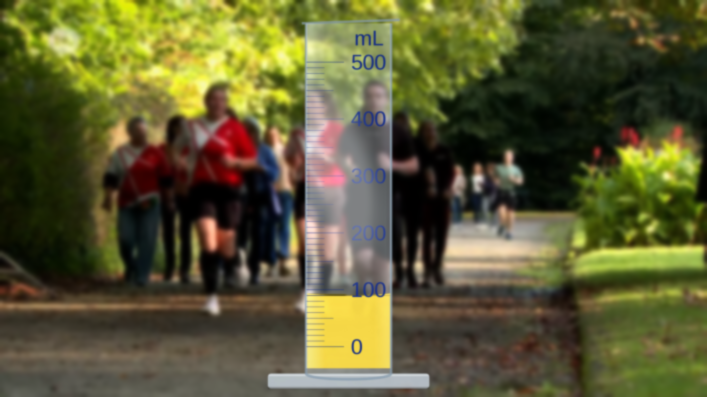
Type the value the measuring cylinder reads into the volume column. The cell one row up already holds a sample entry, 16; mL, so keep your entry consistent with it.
90; mL
